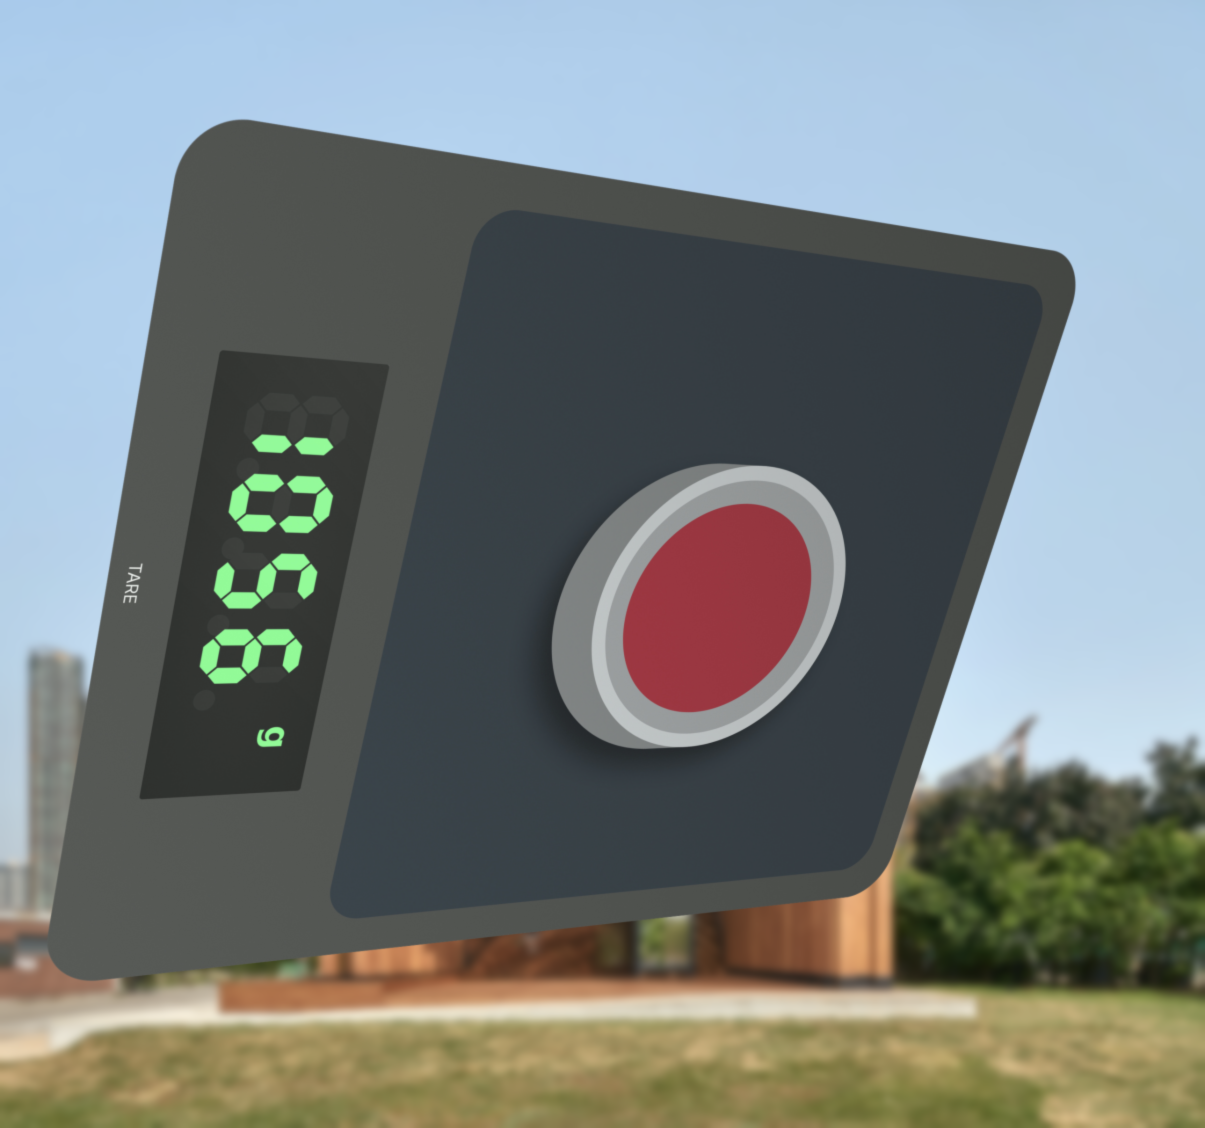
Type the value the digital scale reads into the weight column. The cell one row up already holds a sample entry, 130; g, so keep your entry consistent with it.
1056; g
